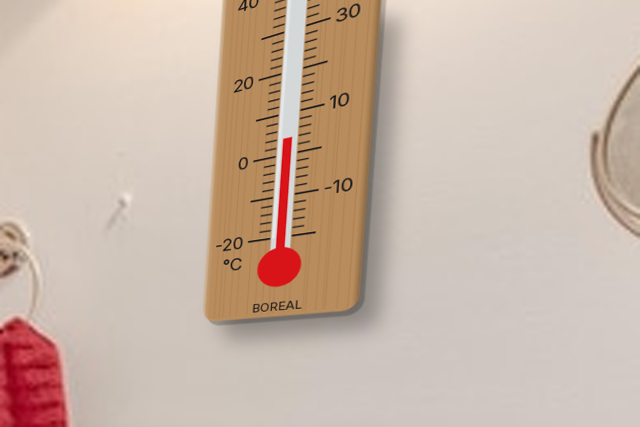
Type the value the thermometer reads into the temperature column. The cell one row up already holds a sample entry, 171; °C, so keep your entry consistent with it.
4; °C
